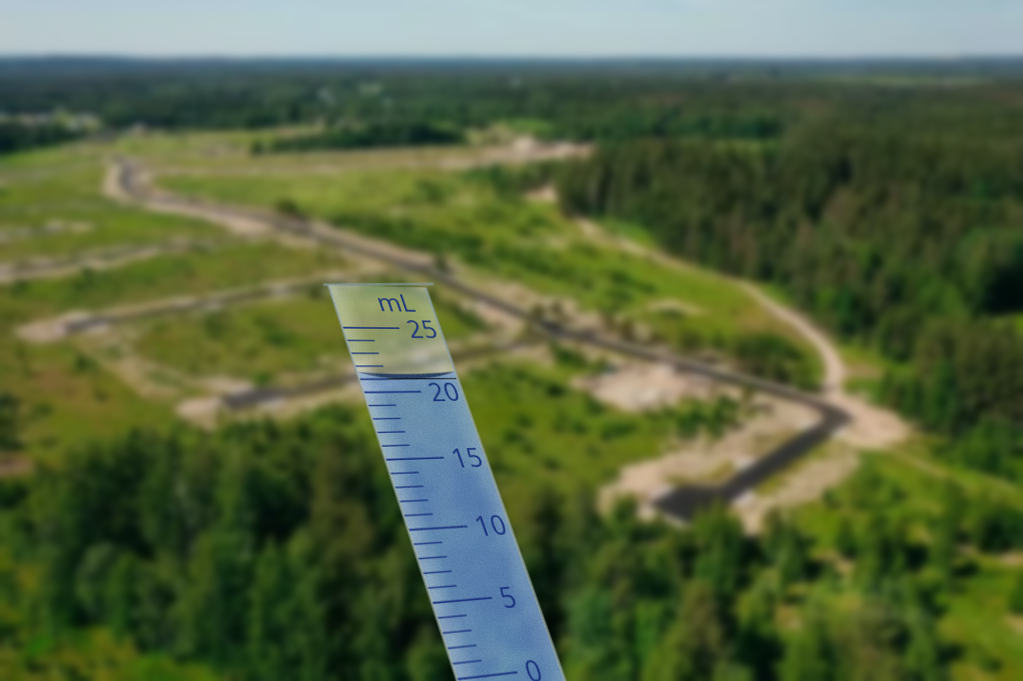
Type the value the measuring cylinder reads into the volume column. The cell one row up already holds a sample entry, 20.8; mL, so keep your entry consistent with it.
21; mL
